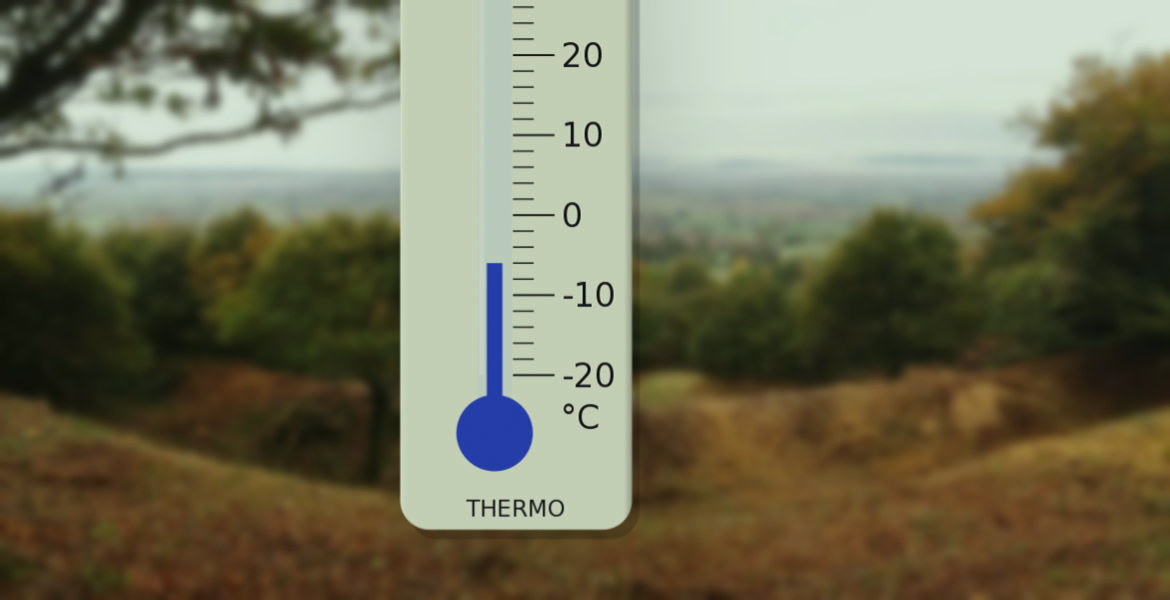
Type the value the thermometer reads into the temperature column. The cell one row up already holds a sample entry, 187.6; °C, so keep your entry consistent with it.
-6; °C
